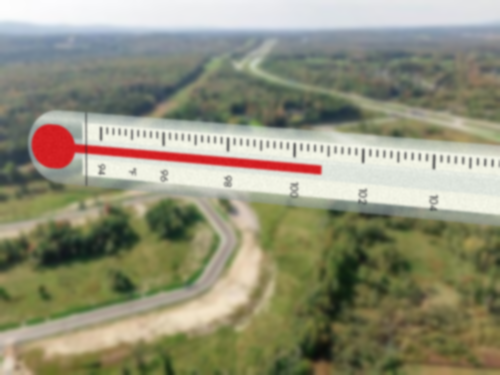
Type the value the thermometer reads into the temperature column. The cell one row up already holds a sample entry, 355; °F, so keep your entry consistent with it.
100.8; °F
